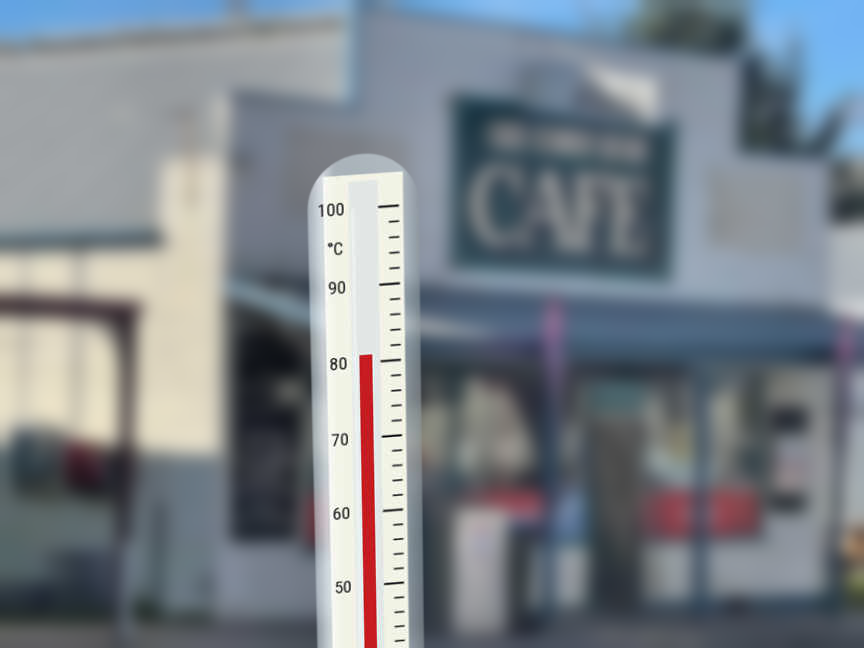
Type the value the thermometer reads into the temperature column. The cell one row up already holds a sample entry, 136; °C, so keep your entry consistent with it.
81; °C
